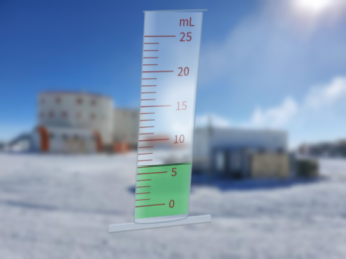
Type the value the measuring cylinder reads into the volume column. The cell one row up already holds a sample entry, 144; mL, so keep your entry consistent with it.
6; mL
